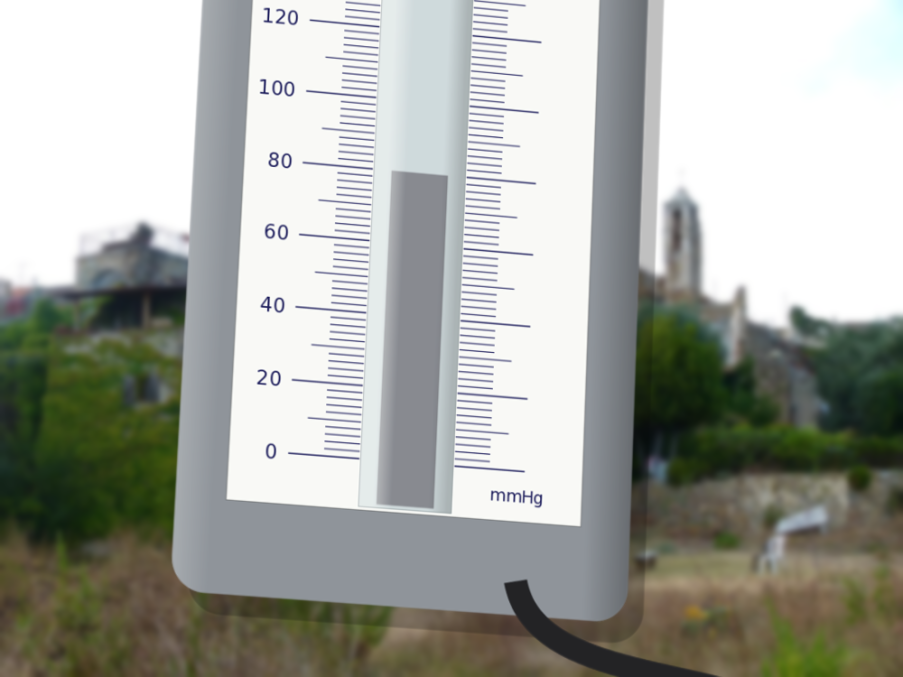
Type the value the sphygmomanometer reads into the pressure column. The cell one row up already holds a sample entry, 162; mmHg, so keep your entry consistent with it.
80; mmHg
